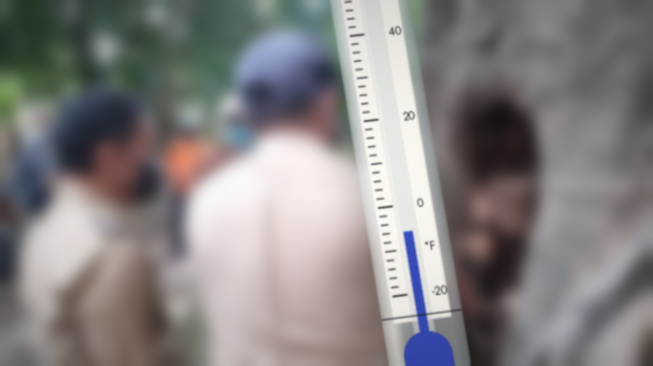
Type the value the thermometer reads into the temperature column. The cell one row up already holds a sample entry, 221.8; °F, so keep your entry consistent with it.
-6; °F
